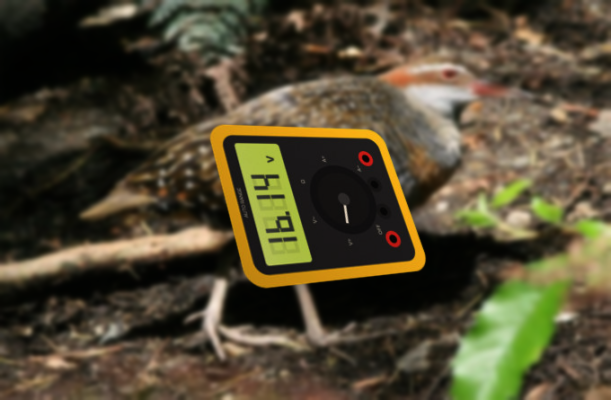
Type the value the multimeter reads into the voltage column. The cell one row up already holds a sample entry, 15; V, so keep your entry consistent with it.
16.14; V
